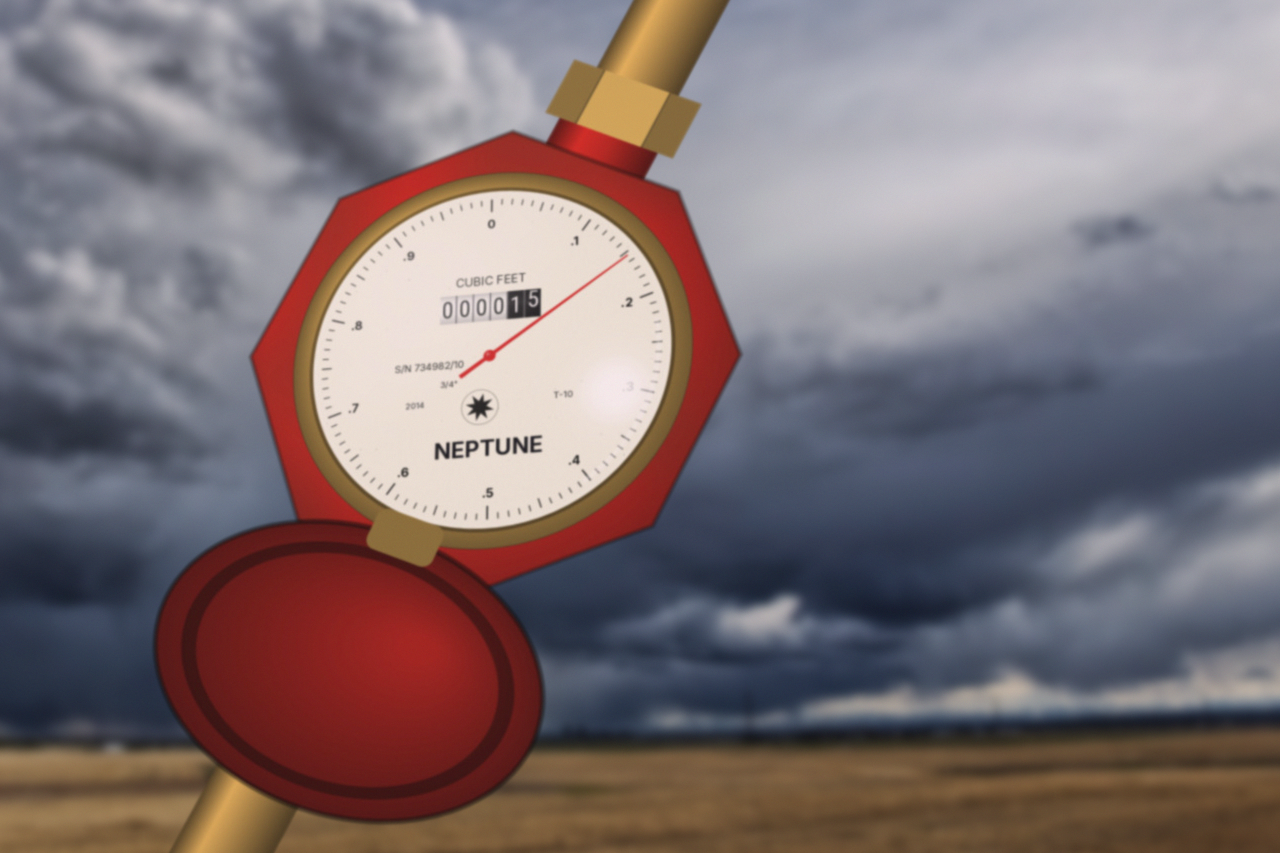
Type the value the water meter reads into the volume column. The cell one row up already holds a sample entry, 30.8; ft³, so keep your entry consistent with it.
15.15; ft³
